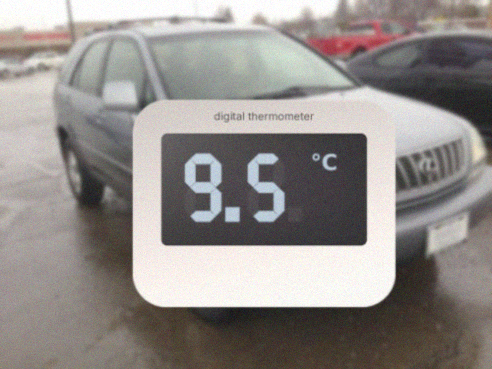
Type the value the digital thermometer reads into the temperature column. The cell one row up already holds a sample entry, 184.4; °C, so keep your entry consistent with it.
9.5; °C
